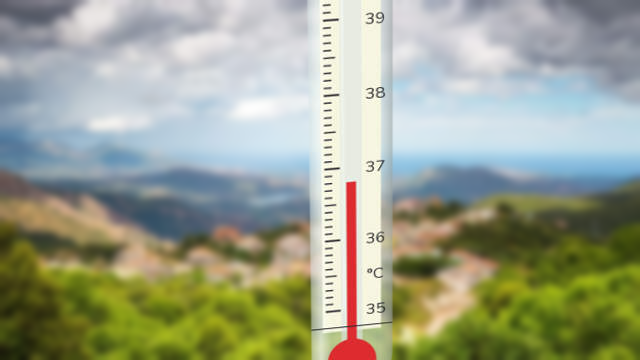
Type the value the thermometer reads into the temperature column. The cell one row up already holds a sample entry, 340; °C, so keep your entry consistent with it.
36.8; °C
